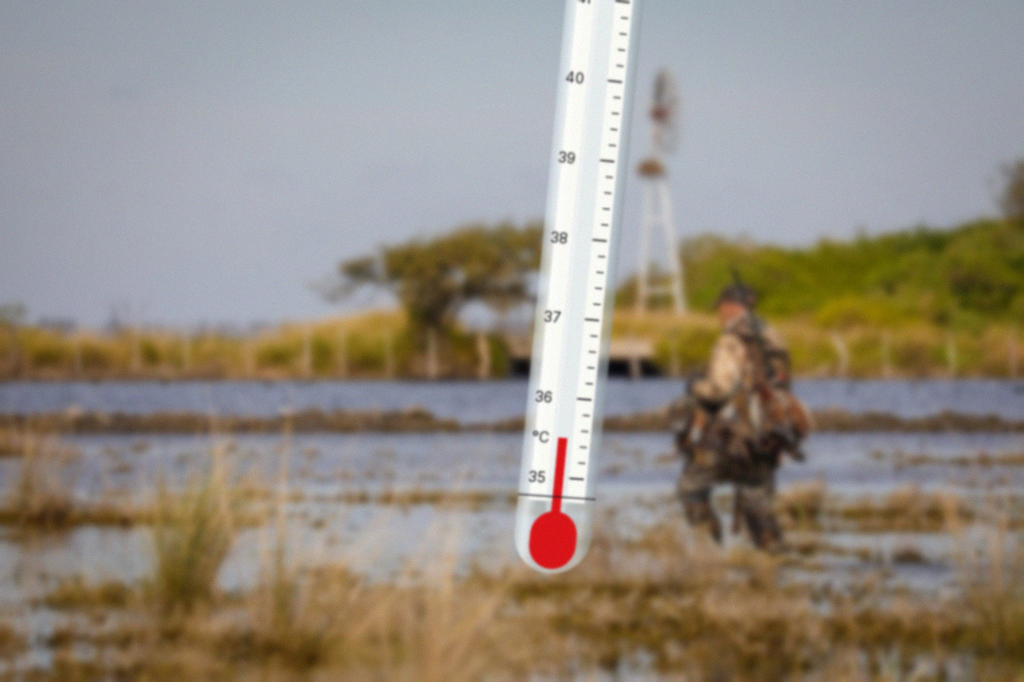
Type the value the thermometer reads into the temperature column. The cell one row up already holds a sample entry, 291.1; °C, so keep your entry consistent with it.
35.5; °C
